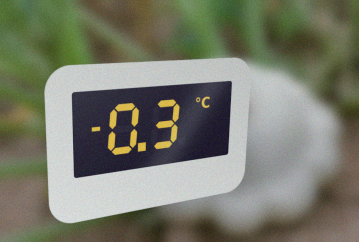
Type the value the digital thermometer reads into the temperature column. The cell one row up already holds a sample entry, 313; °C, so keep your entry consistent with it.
-0.3; °C
